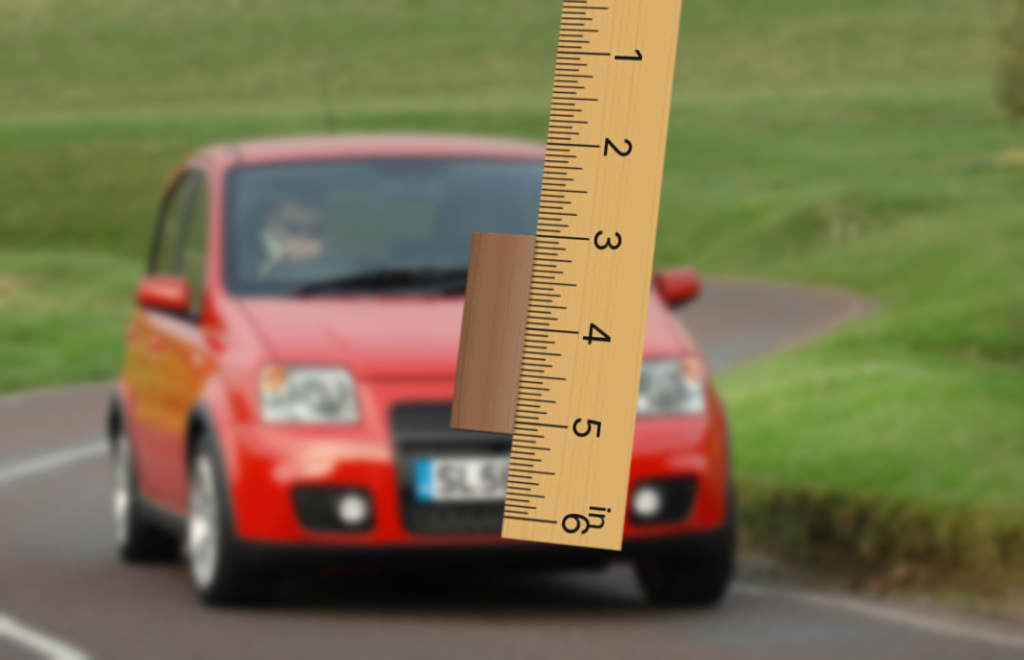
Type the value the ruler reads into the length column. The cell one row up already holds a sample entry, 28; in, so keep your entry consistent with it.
2.125; in
